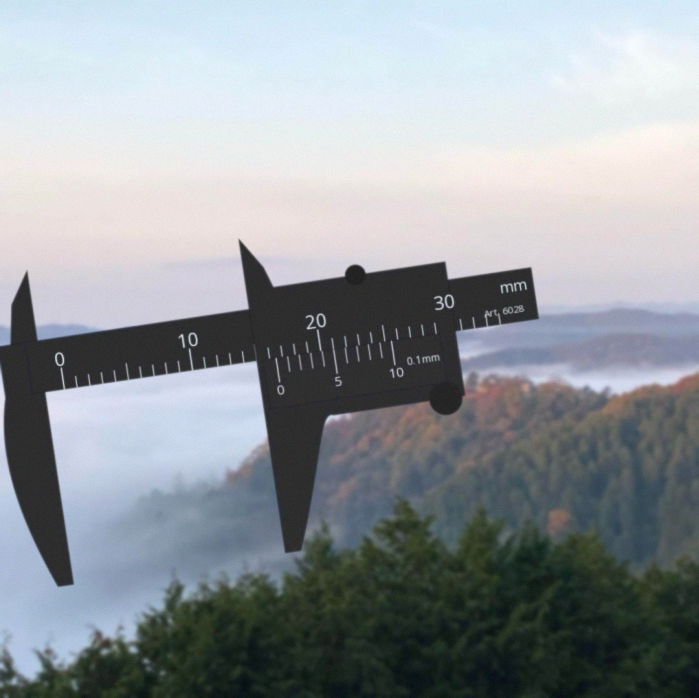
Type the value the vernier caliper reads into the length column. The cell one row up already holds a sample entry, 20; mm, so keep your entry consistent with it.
16.5; mm
